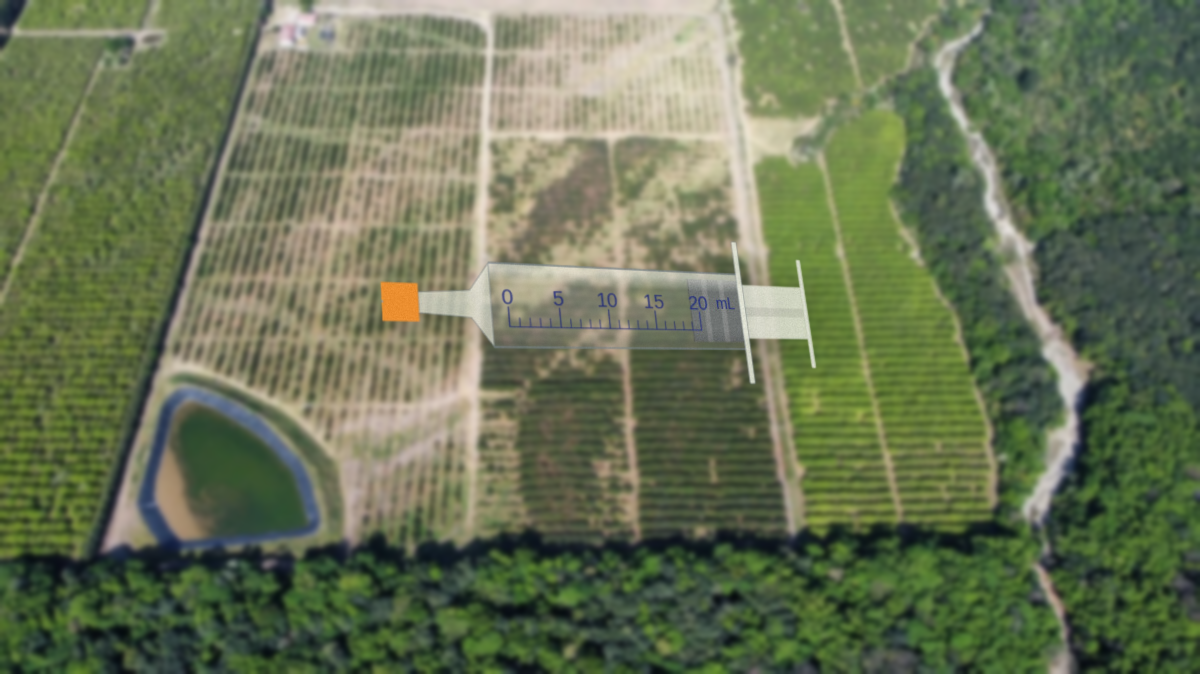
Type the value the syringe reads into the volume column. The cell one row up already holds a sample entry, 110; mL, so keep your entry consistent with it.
19; mL
